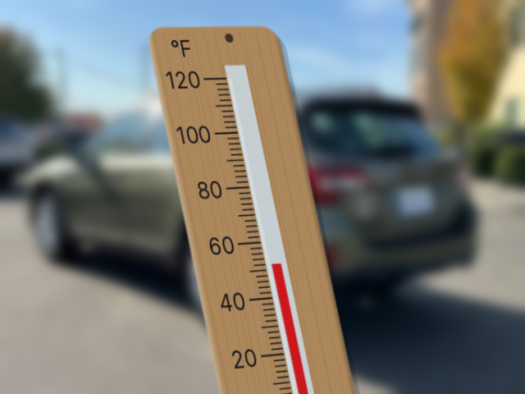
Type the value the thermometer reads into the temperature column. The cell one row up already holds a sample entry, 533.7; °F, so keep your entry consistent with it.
52; °F
